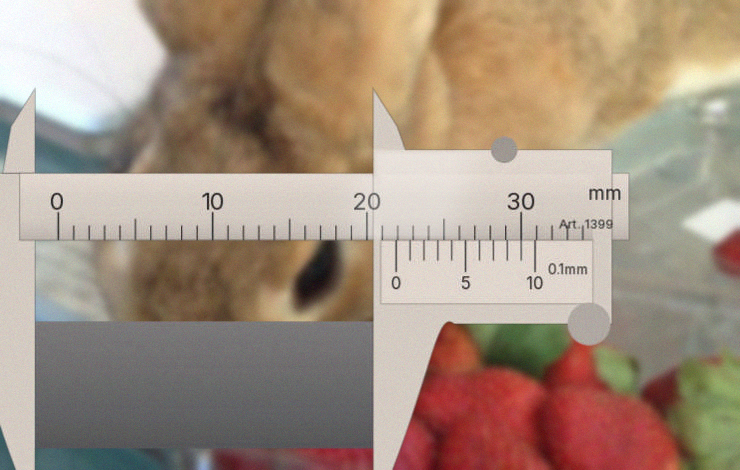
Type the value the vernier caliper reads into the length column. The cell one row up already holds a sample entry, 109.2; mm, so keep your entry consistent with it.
21.9; mm
